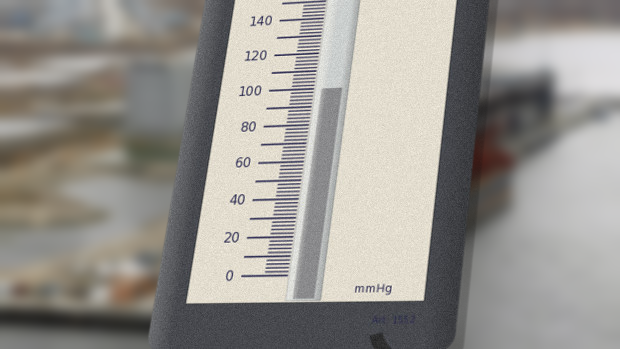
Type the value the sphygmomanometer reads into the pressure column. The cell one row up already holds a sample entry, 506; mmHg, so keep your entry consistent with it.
100; mmHg
